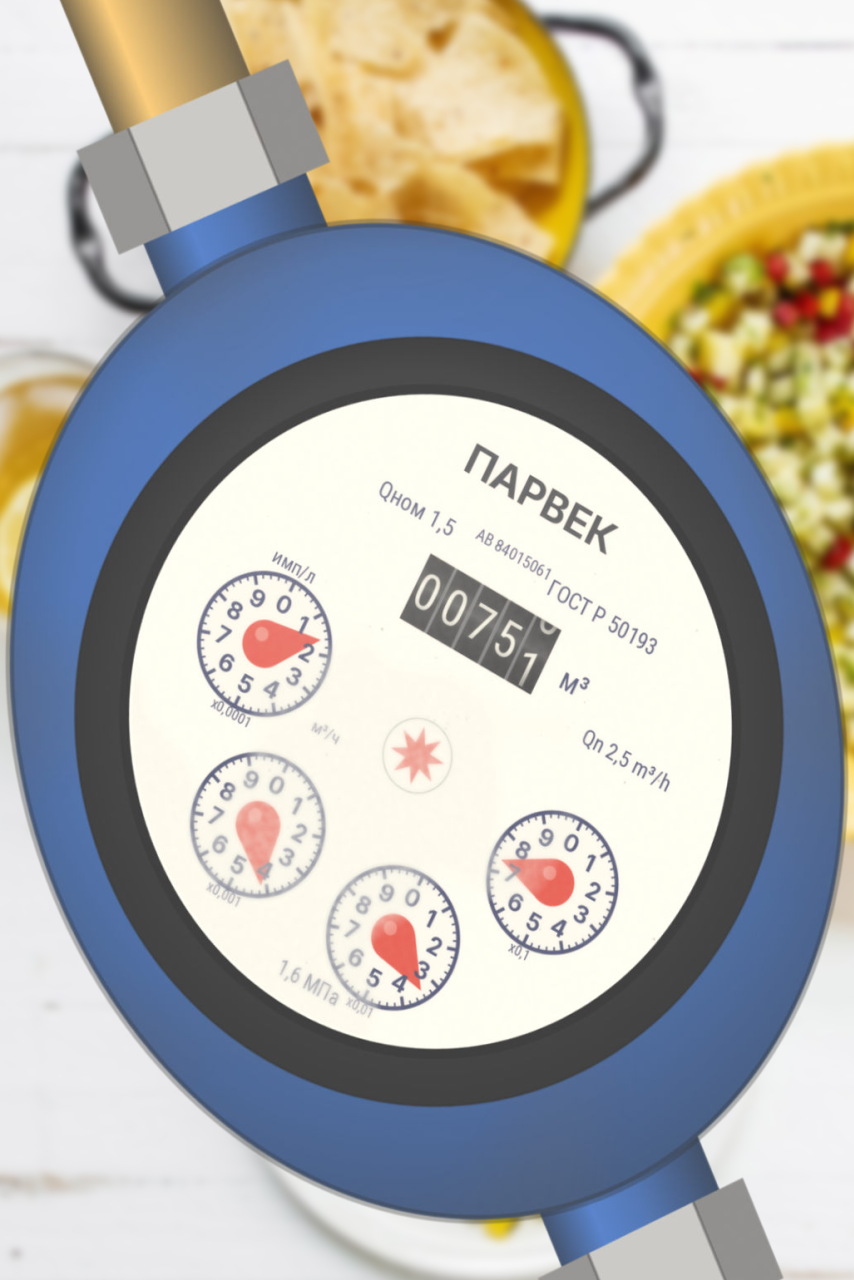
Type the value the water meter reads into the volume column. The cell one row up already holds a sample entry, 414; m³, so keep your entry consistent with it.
750.7341; m³
